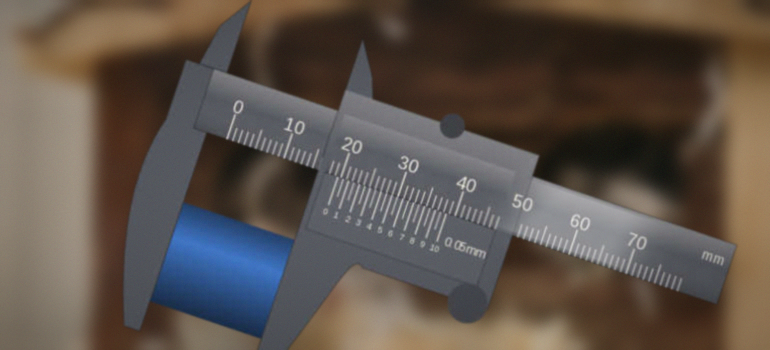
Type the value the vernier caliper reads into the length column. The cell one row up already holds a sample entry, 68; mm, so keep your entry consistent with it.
19.5; mm
